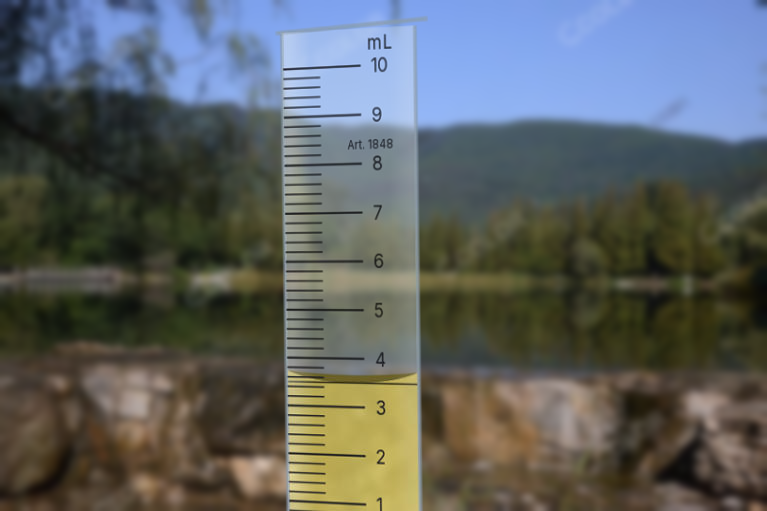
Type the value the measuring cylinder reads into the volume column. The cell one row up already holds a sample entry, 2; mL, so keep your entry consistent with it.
3.5; mL
